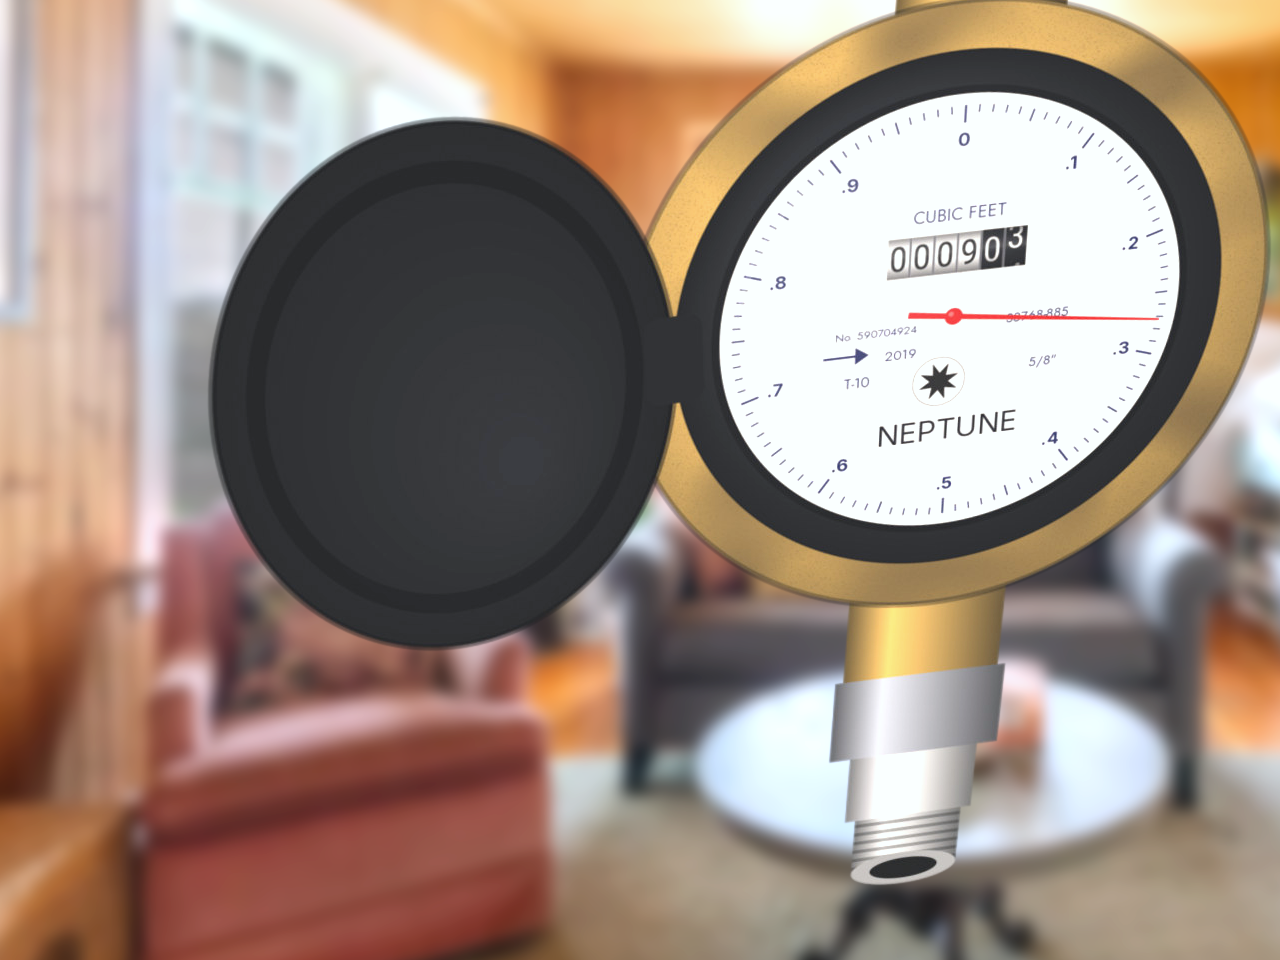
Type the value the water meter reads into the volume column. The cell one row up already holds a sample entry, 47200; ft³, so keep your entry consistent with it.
903.27; ft³
